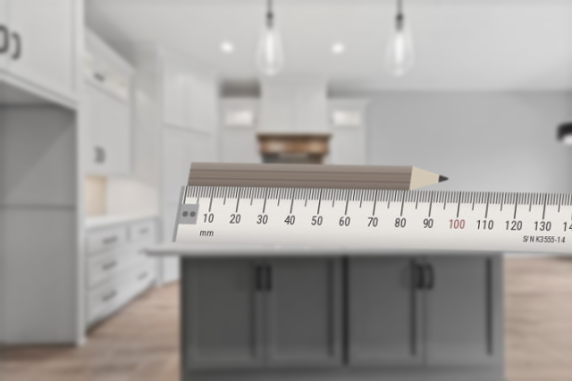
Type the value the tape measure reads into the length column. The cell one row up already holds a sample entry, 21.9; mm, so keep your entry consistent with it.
95; mm
